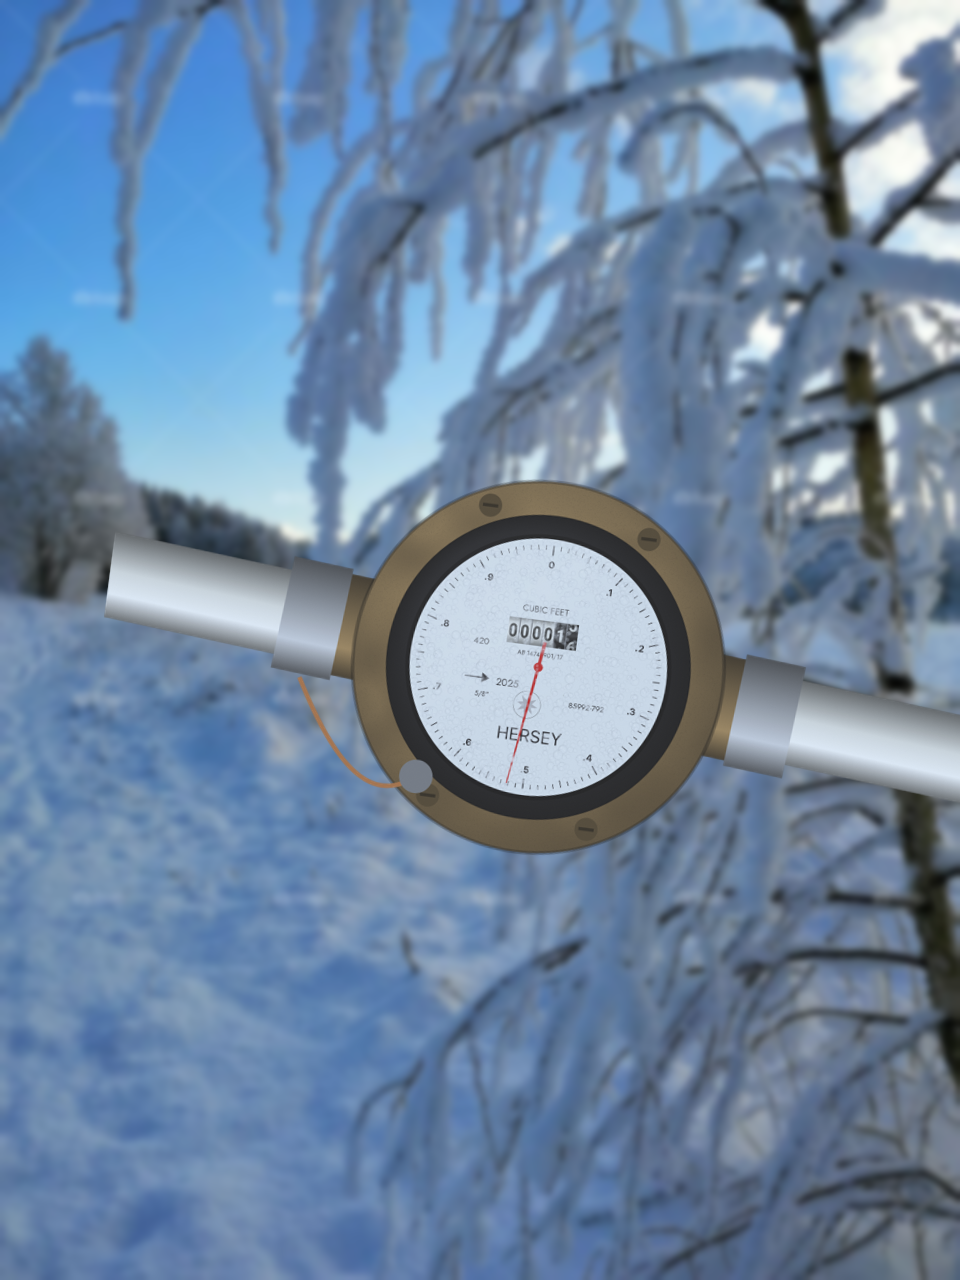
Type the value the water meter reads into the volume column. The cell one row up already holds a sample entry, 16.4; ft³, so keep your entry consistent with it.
15.52; ft³
